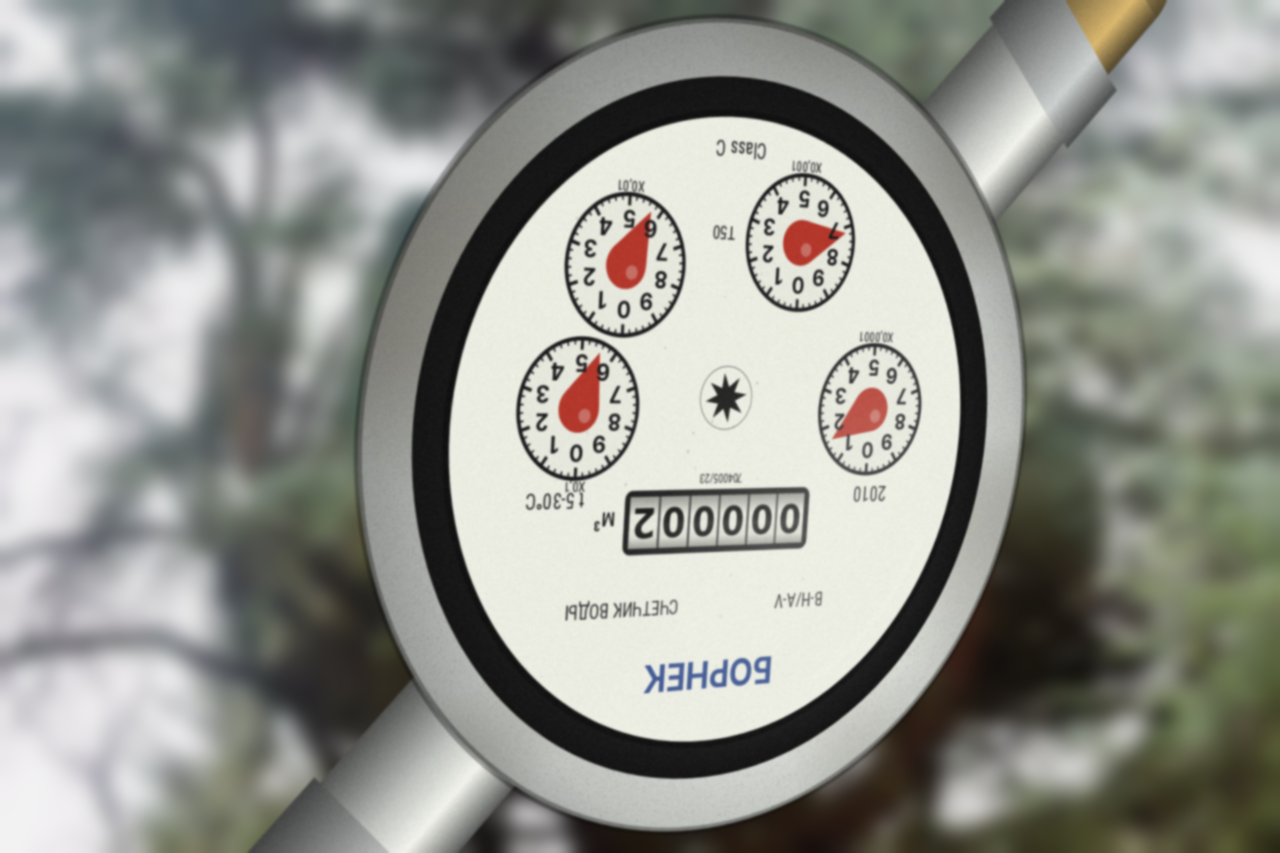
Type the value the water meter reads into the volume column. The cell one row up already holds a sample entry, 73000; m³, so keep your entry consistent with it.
2.5571; m³
